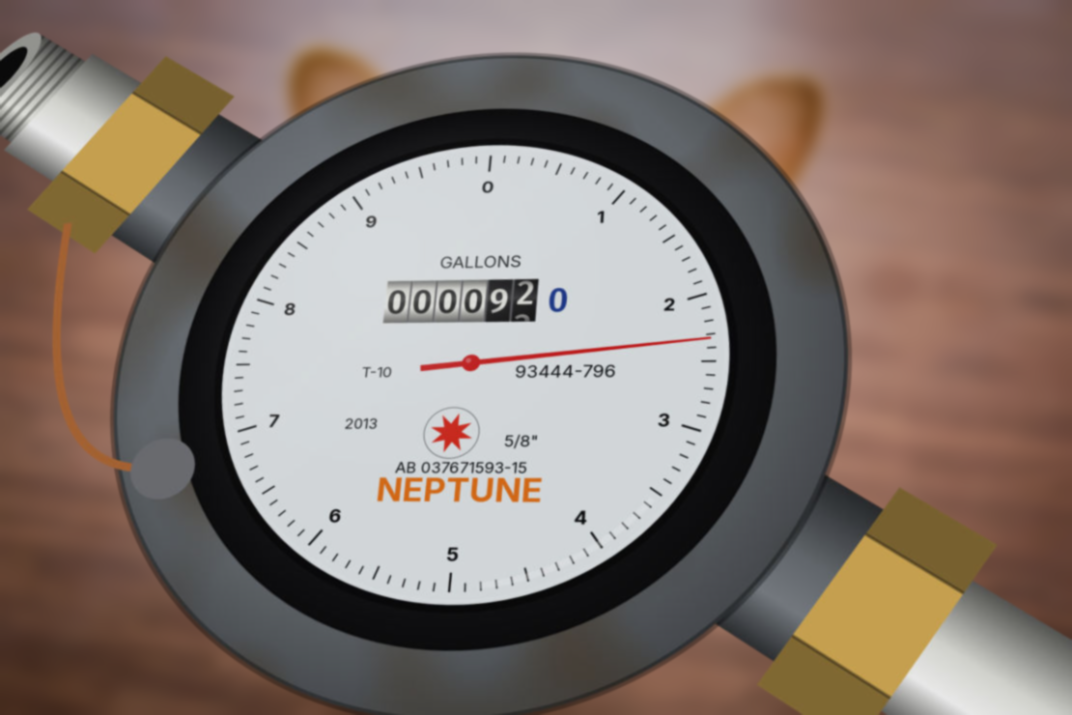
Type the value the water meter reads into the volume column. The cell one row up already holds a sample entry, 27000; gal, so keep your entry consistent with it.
922.3; gal
